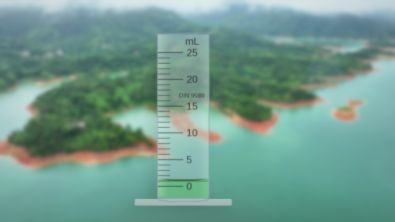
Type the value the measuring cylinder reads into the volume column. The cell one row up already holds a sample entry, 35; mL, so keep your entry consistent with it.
1; mL
